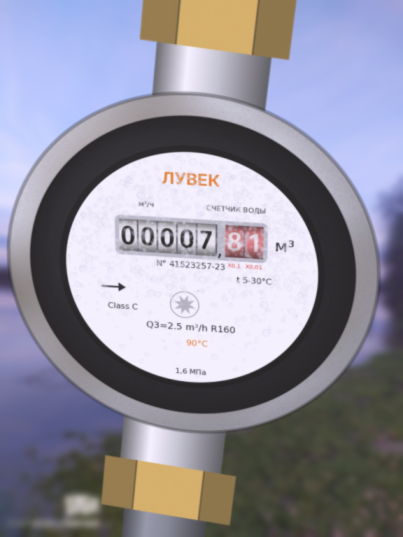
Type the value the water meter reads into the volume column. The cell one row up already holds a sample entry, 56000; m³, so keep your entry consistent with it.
7.81; m³
